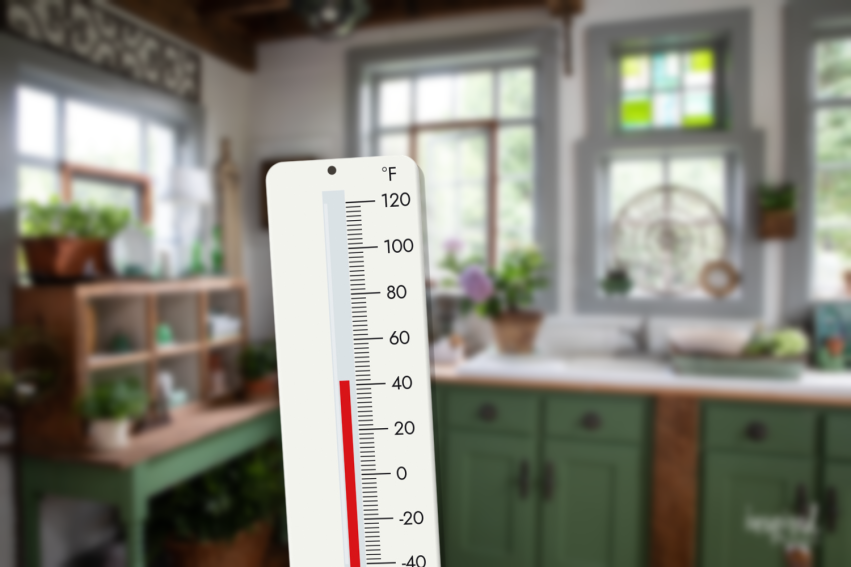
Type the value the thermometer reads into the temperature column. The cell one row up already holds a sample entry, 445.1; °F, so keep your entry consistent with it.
42; °F
